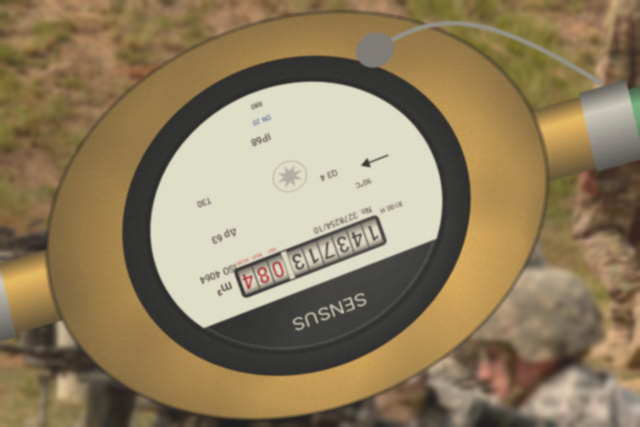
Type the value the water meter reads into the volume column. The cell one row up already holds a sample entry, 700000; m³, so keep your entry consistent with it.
143713.084; m³
